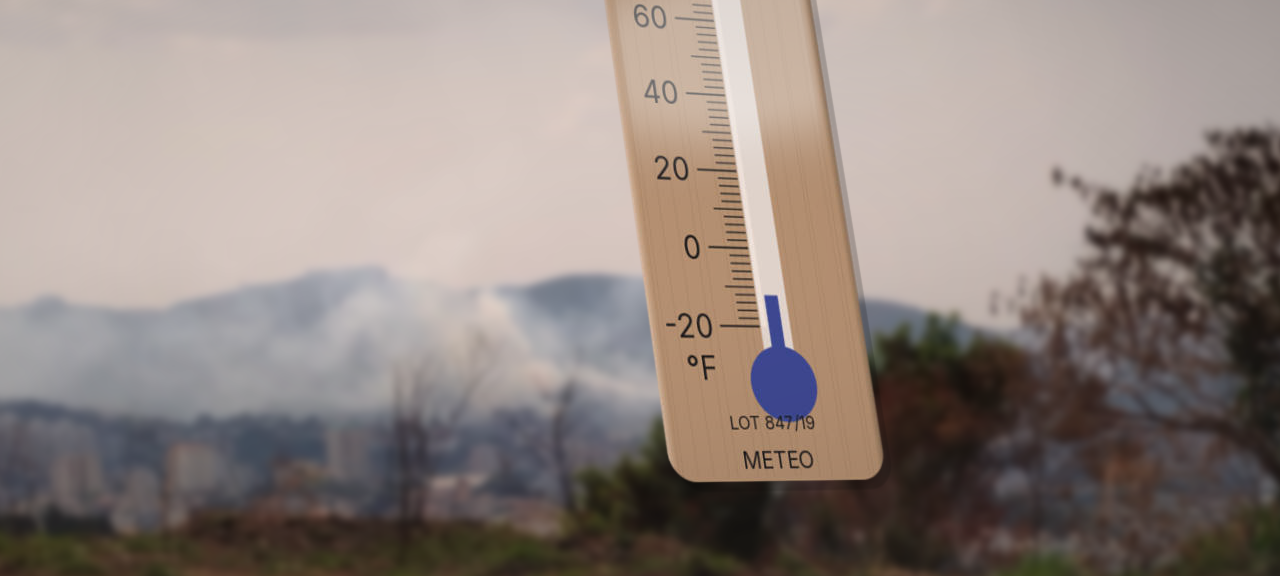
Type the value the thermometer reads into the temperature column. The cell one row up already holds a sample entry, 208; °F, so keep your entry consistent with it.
-12; °F
